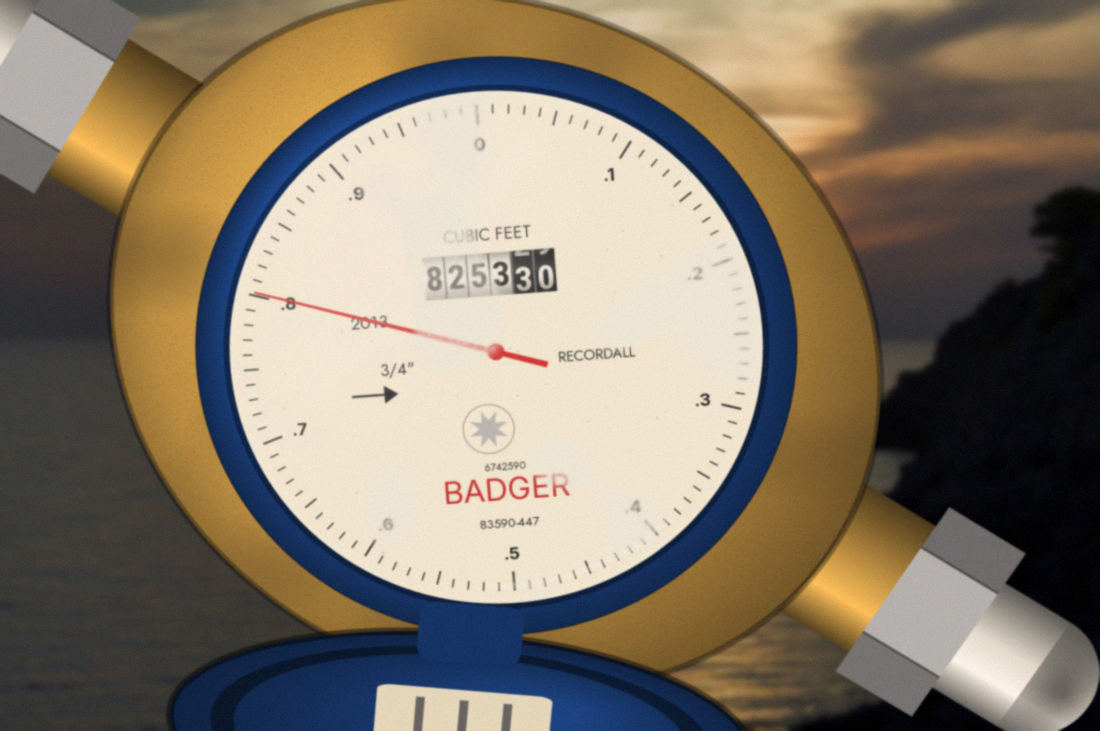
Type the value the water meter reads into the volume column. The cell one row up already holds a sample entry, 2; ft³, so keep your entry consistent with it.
825329.80; ft³
